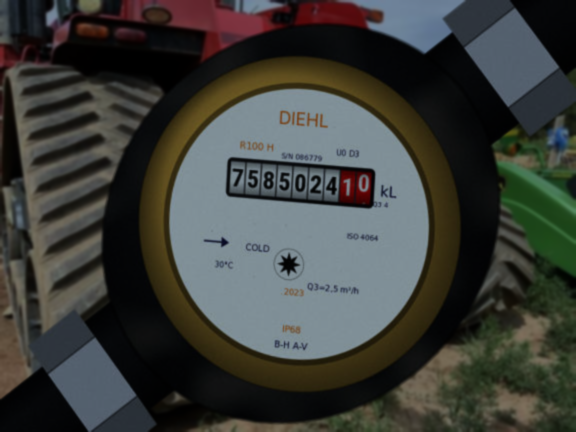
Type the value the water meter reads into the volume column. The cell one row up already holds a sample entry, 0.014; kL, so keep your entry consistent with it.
7585024.10; kL
